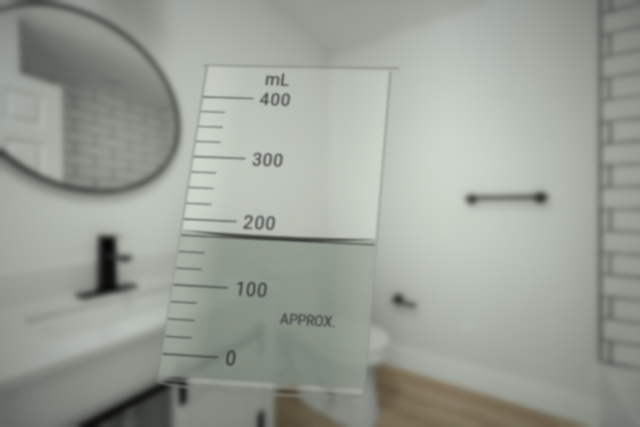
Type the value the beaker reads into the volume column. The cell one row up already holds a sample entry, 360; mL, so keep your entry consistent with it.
175; mL
